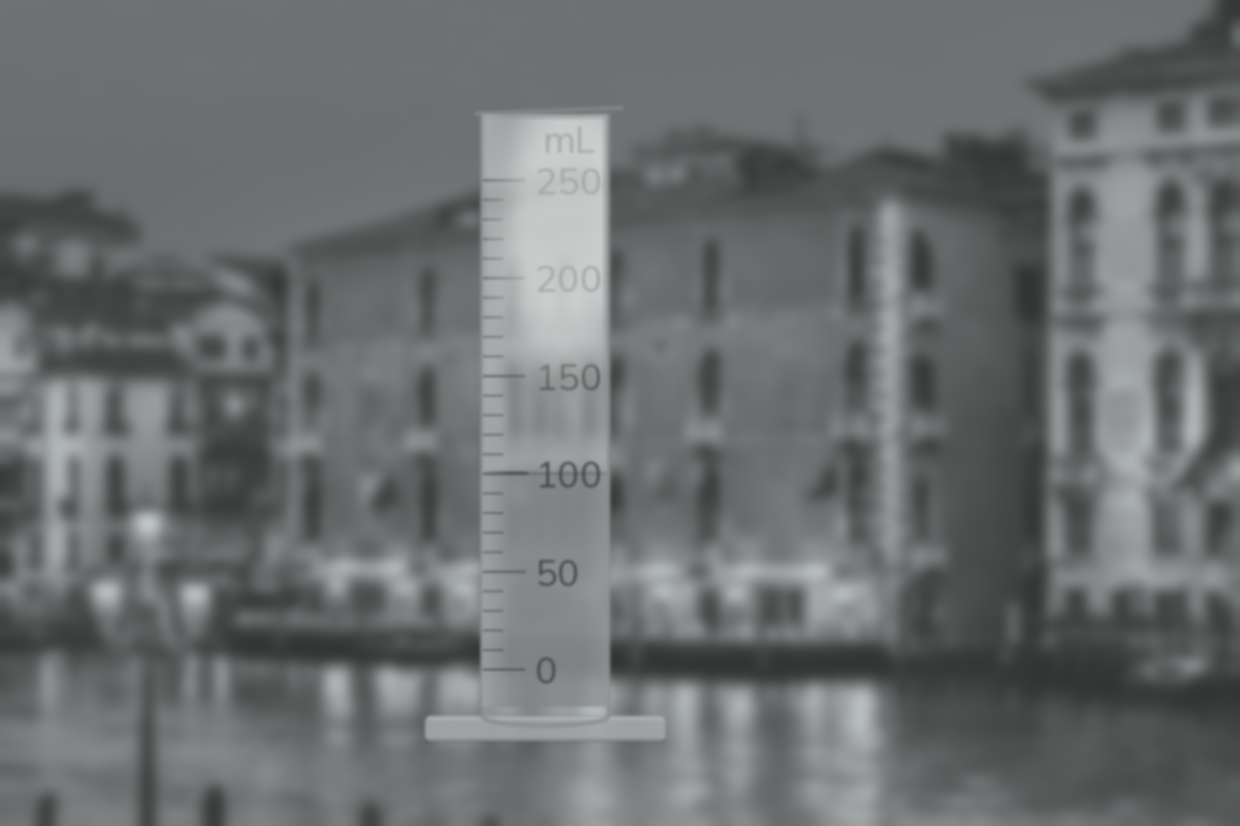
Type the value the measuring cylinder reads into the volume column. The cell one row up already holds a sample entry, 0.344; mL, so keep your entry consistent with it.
100; mL
